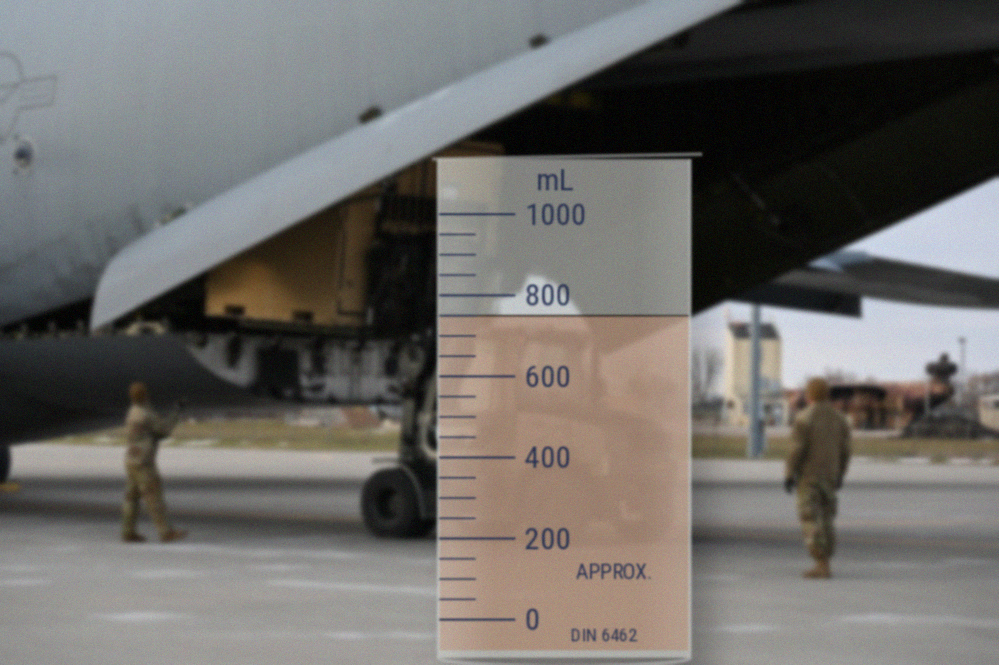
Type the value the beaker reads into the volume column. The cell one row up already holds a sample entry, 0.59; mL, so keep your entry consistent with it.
750; mL
